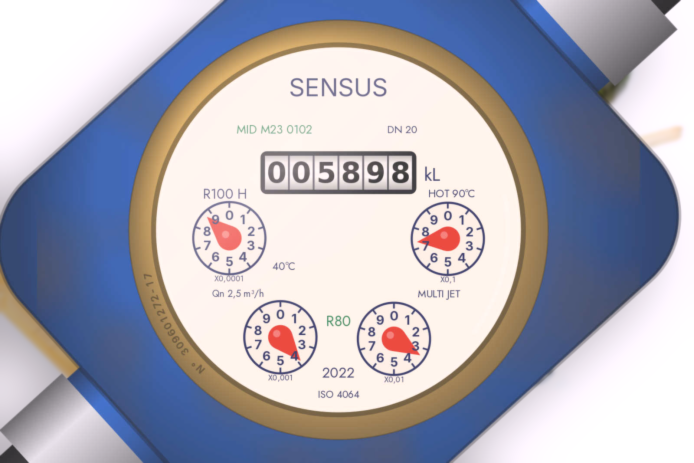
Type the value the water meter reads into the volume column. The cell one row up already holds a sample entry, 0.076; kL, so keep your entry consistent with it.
5898.7338; kL
